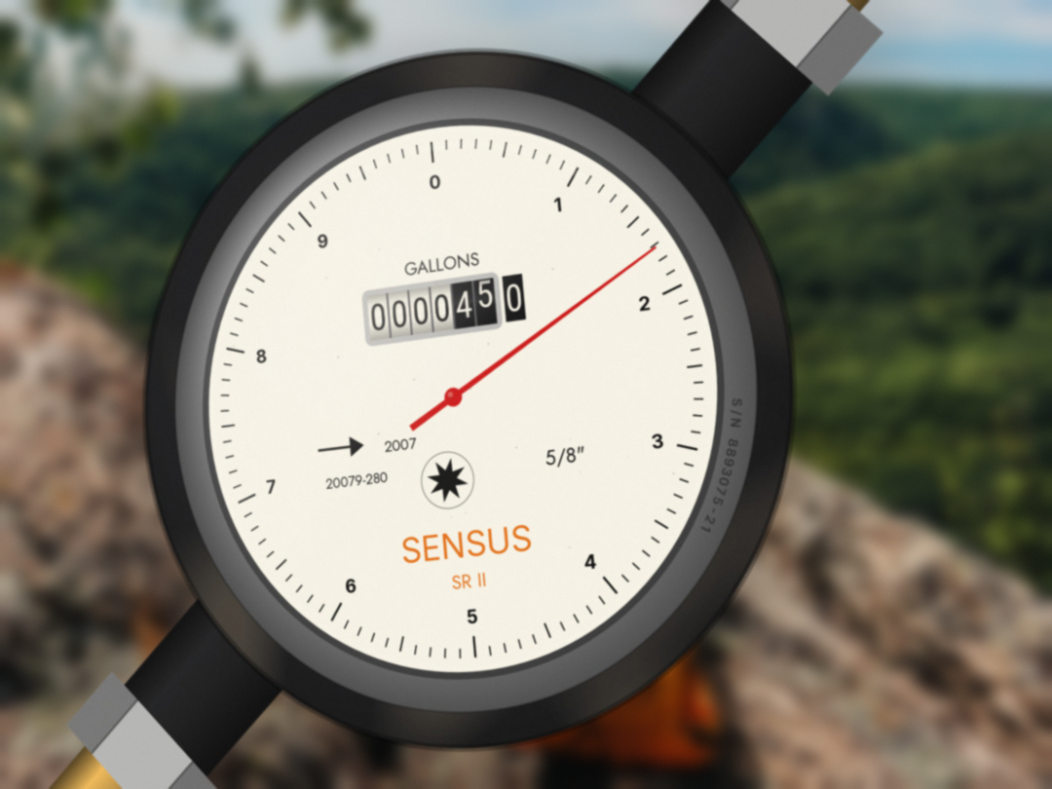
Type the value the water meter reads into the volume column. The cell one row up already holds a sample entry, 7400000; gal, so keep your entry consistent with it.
451.7; gal
